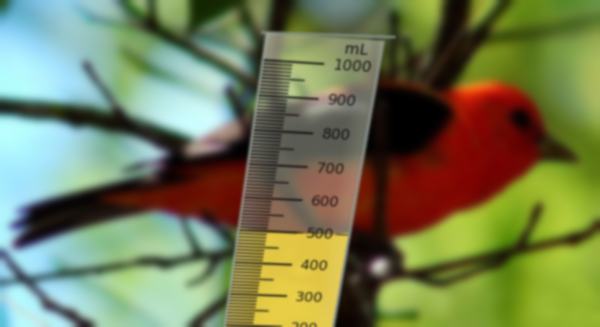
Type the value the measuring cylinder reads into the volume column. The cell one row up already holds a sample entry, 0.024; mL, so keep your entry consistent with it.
500; mL
